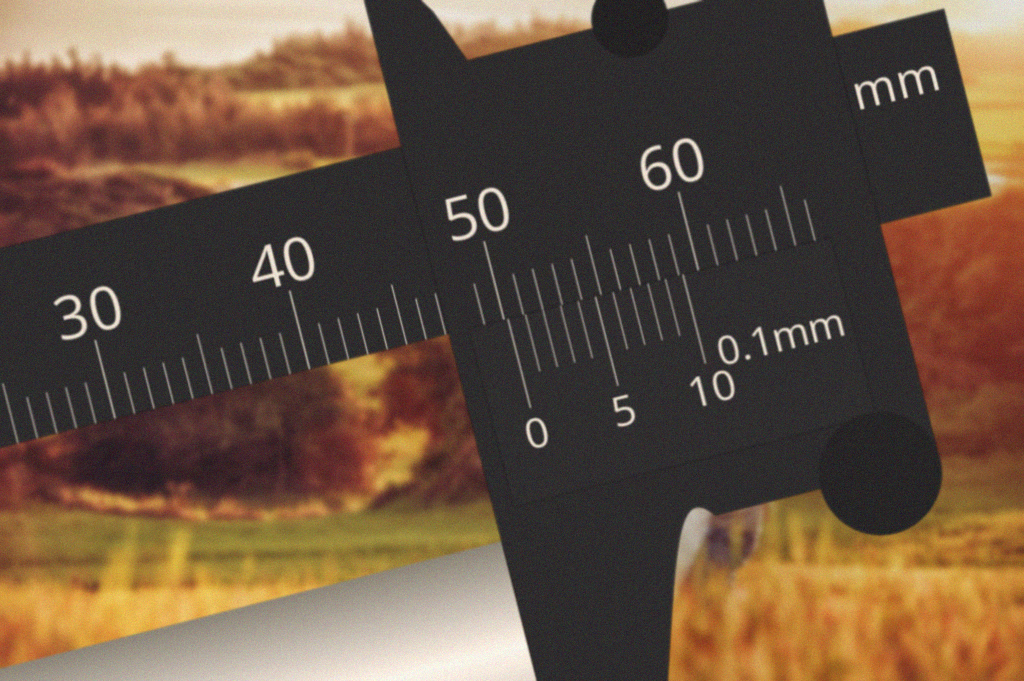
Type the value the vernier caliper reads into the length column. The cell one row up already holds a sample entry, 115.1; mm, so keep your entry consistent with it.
50.2; mm
